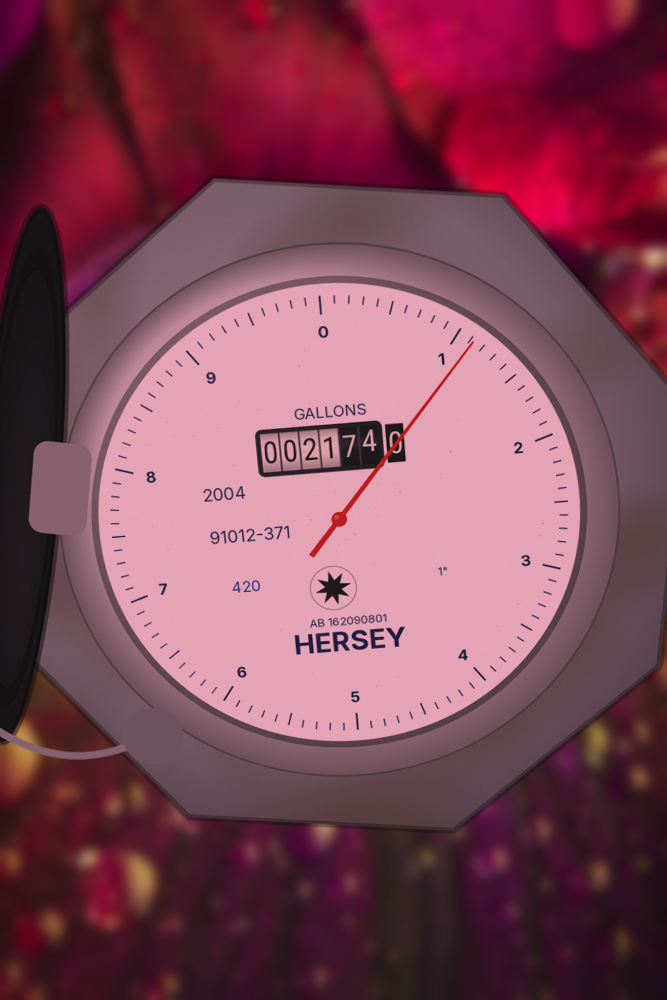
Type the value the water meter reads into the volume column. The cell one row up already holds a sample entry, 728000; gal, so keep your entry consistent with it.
21741.1; gal
